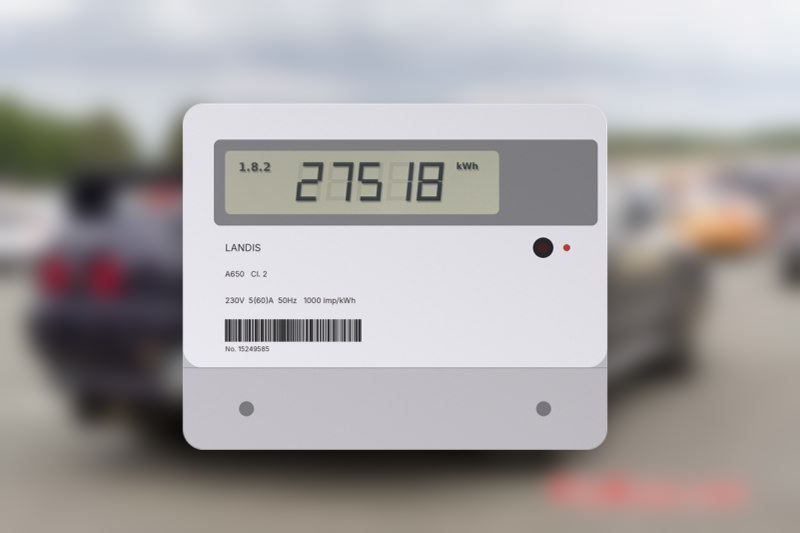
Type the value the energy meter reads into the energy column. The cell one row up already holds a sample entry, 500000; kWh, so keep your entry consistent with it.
27518; kWh
